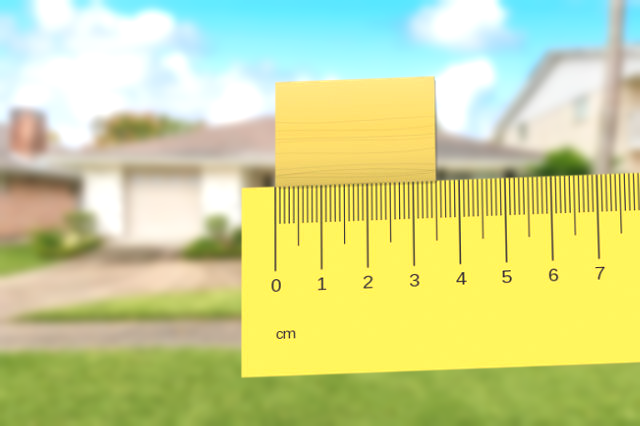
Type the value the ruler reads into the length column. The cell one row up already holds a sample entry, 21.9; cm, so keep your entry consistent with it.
3.5; cm
